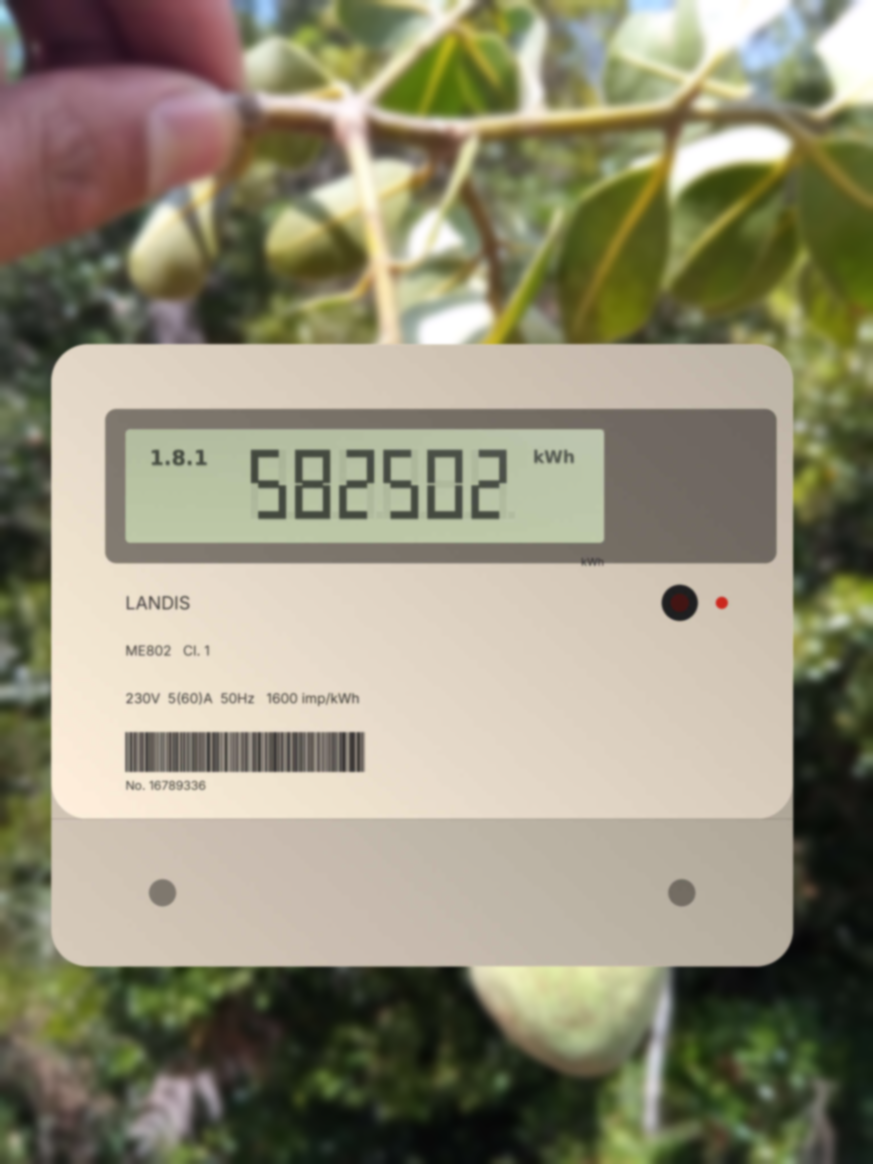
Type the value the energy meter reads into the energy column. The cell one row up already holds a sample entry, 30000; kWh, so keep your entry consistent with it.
582502; kWh
